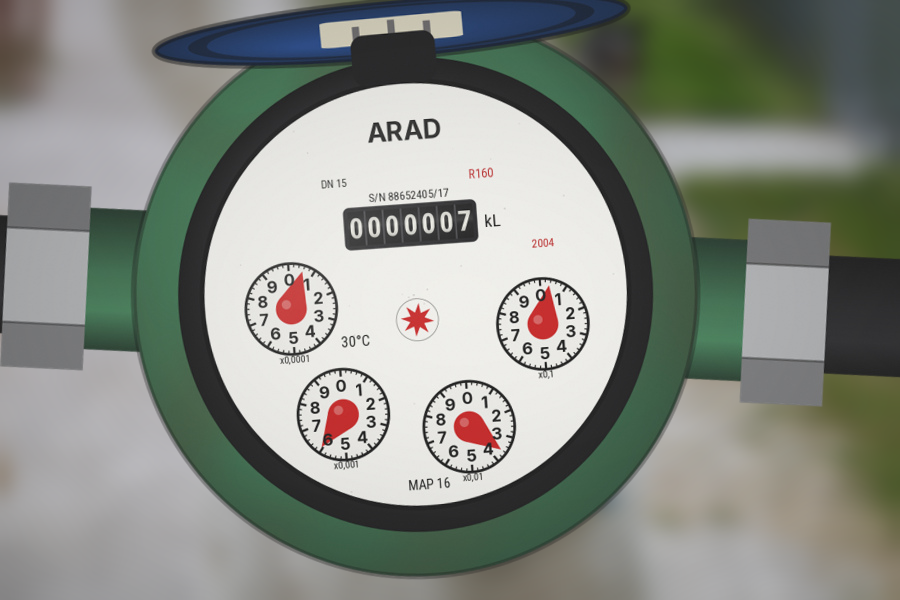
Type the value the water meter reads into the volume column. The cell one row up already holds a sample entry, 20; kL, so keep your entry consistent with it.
7.0360; kL
